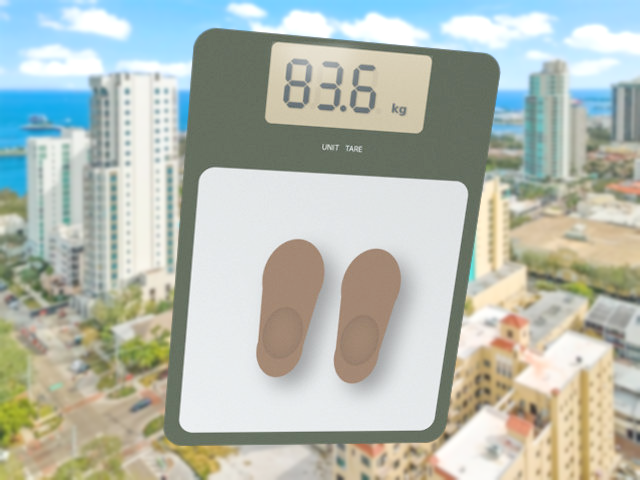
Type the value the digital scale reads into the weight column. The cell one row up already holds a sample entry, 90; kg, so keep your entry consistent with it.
83.6; kg
